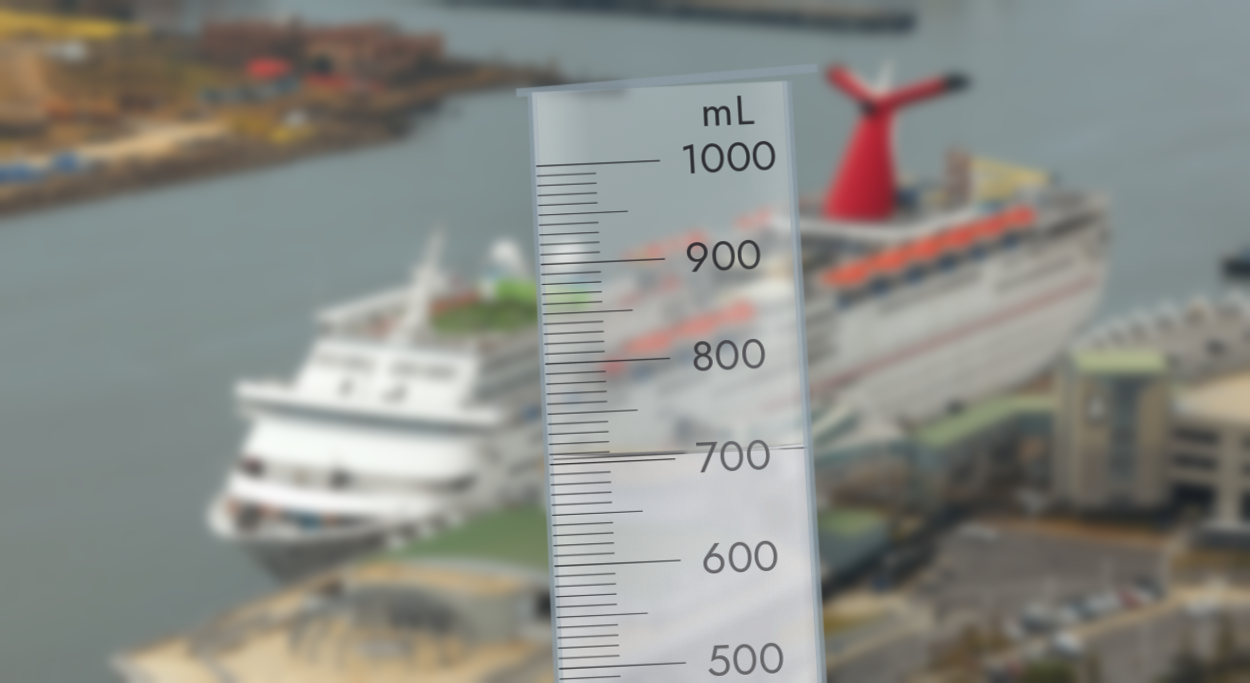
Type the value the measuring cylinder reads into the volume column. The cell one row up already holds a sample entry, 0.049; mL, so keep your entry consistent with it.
705; mL
